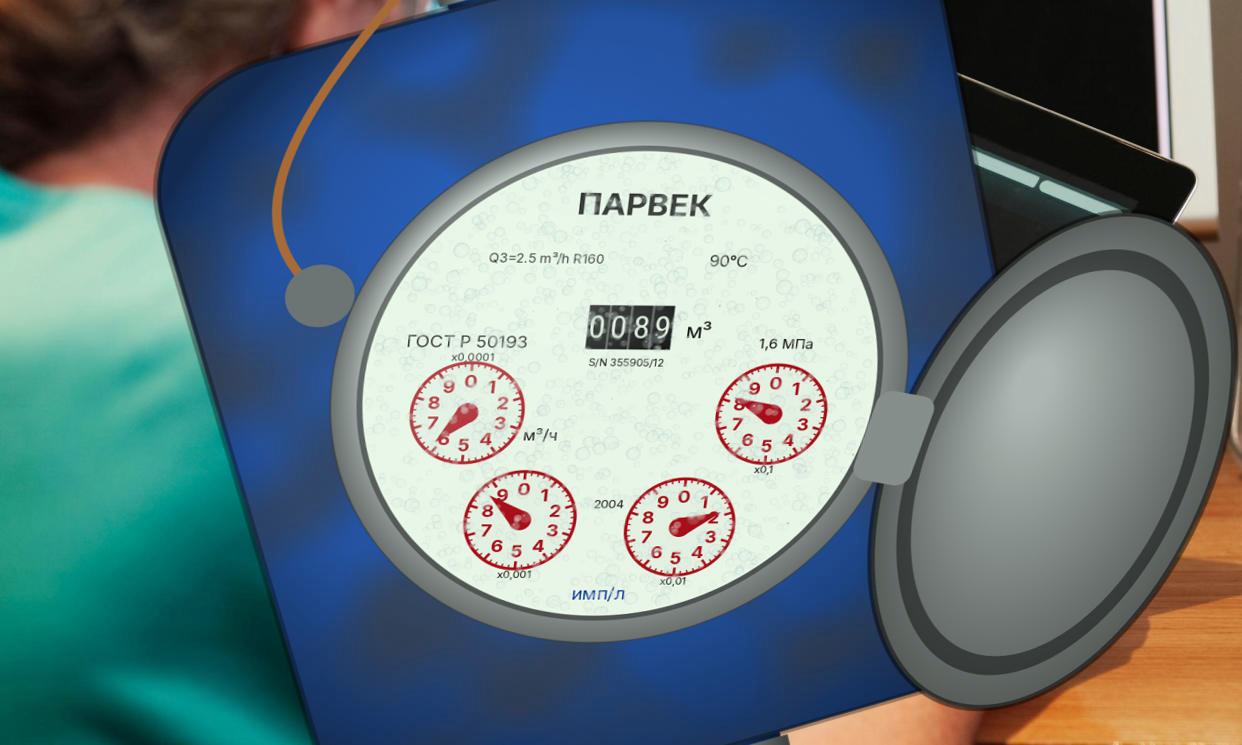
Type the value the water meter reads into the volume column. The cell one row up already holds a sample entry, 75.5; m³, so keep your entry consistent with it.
89.8186; m³
